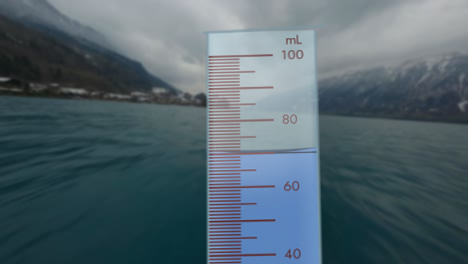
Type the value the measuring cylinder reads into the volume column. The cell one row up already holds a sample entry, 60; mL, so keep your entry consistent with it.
70; mL
